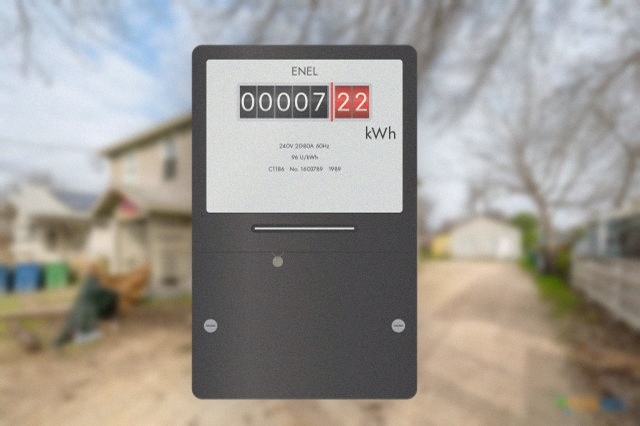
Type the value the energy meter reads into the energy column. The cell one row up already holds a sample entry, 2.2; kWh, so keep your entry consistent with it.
7.22; kWh
